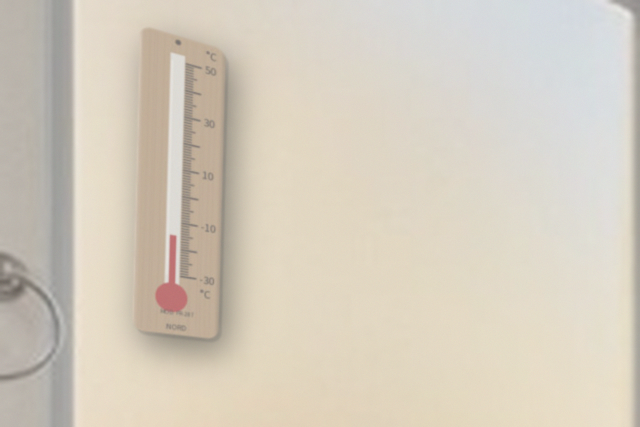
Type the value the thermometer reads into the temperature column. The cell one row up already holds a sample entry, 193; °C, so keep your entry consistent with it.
-15; °C
